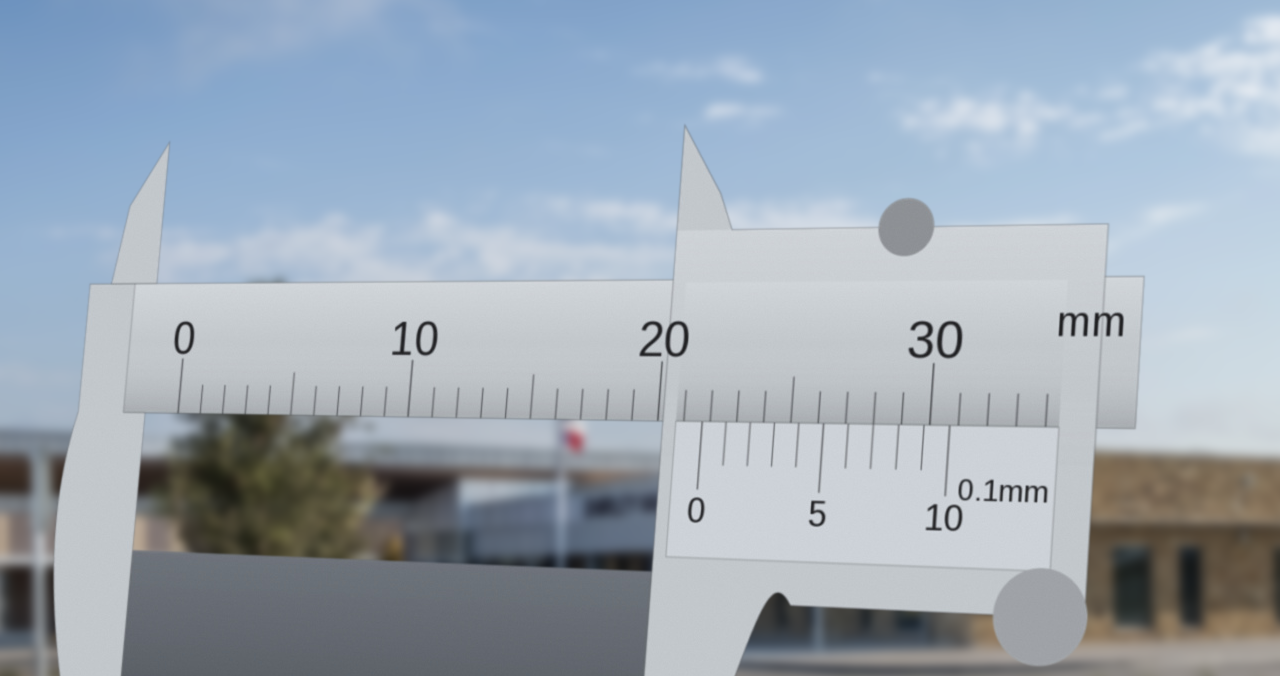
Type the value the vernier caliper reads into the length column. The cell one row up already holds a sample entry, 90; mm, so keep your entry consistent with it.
21.7; mm
